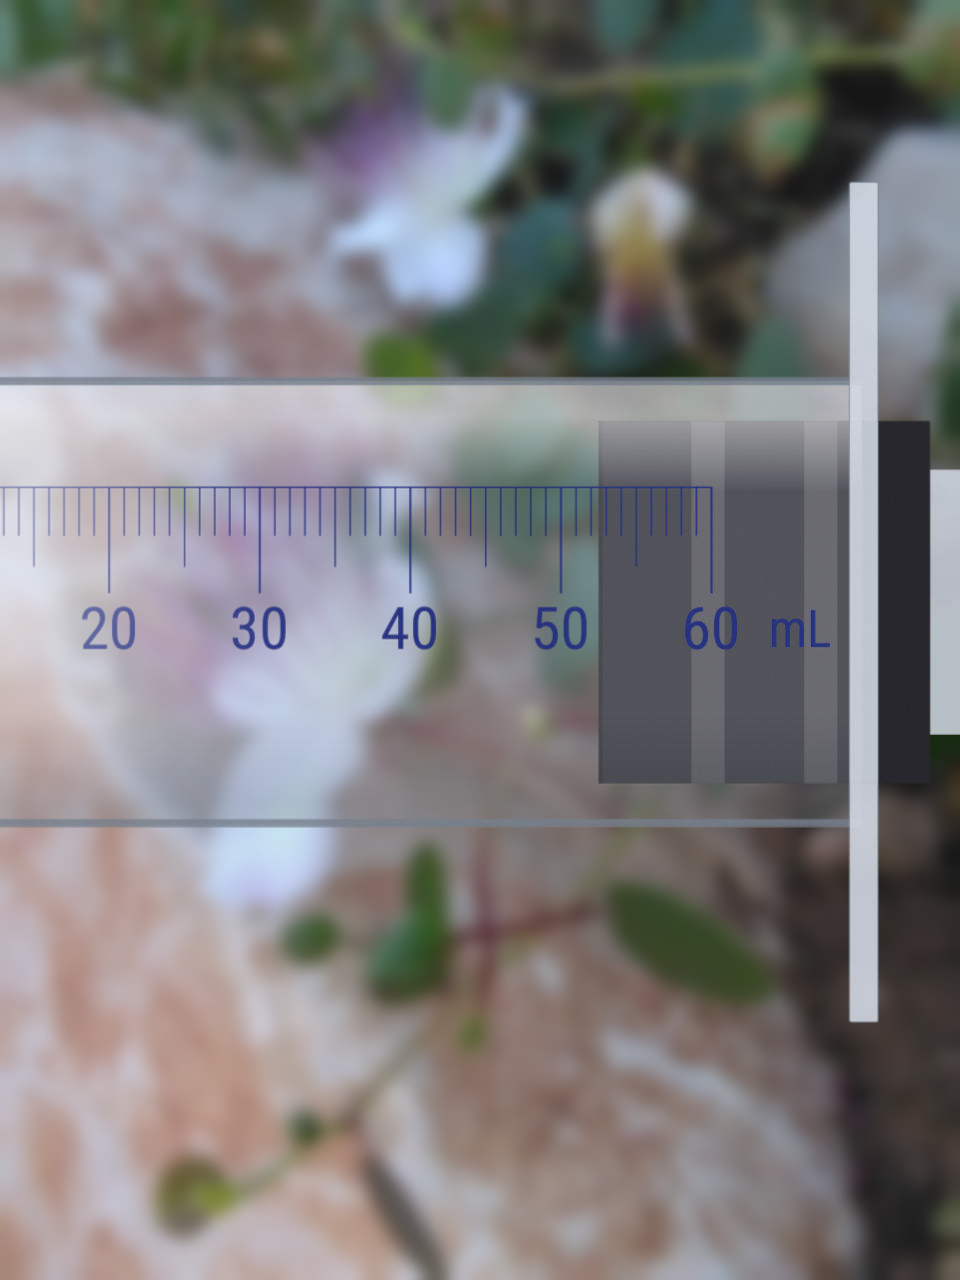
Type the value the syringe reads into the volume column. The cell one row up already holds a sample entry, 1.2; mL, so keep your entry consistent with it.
52.5; mL
